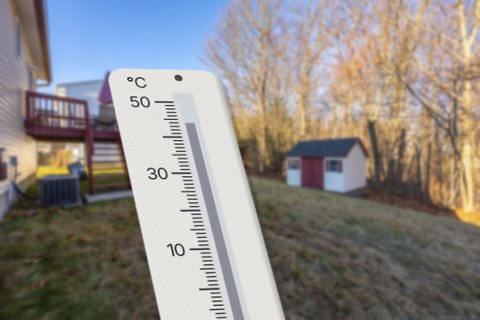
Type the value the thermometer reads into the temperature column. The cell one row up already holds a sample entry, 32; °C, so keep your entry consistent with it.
44; °C
